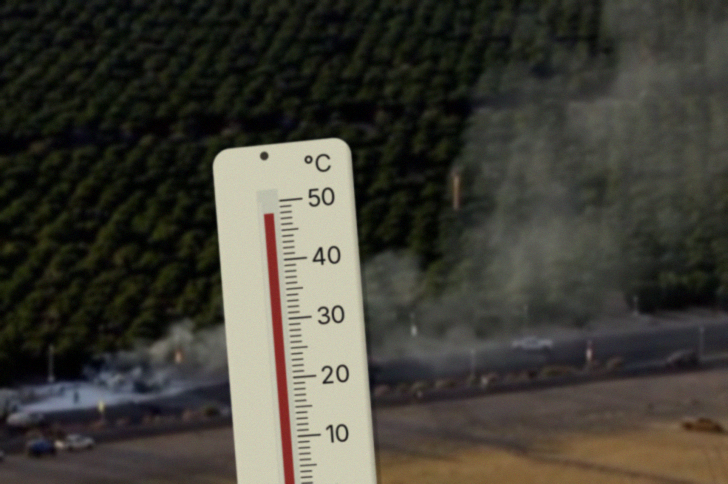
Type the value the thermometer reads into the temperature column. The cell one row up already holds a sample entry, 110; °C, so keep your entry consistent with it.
48; °C
